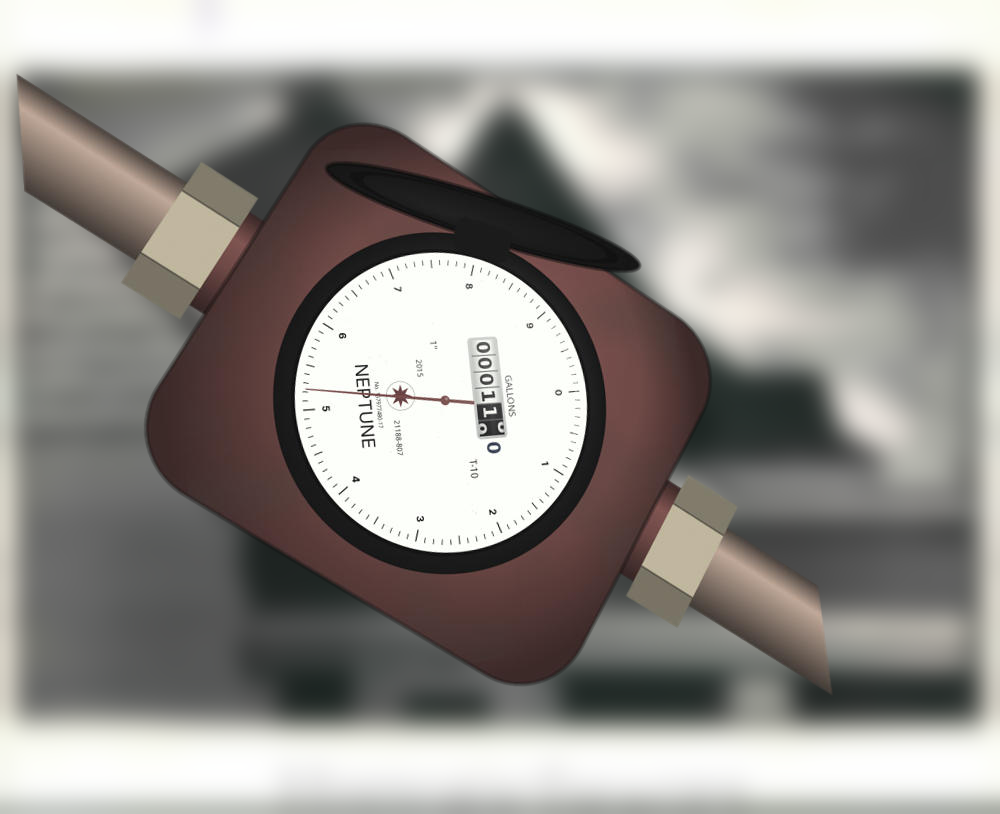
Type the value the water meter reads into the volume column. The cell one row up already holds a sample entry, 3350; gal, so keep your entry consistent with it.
1185.2; gal
